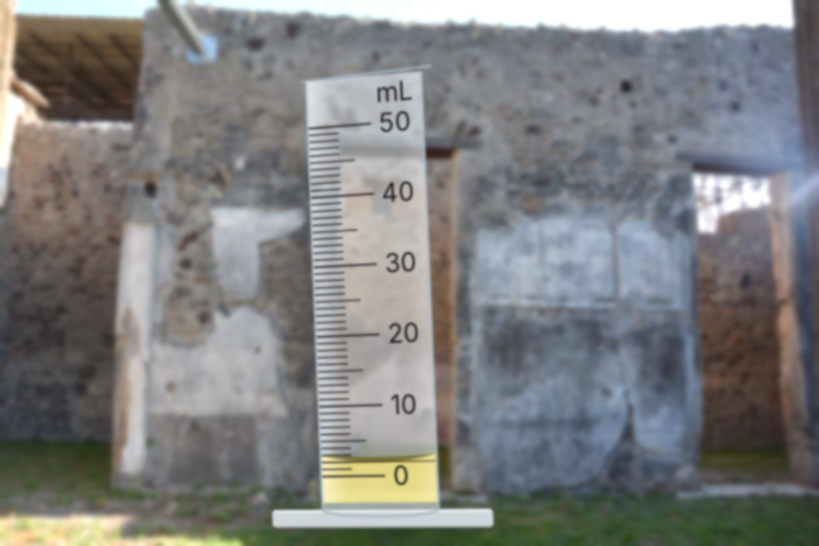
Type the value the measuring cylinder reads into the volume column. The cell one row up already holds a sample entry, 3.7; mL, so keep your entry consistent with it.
2; mL
